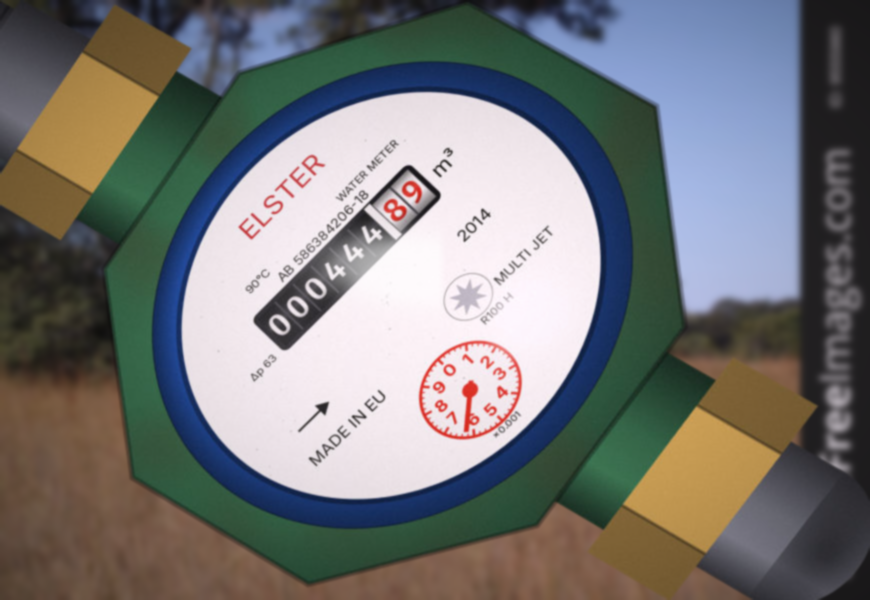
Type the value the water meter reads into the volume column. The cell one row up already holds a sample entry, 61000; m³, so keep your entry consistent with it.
444.896; m³
